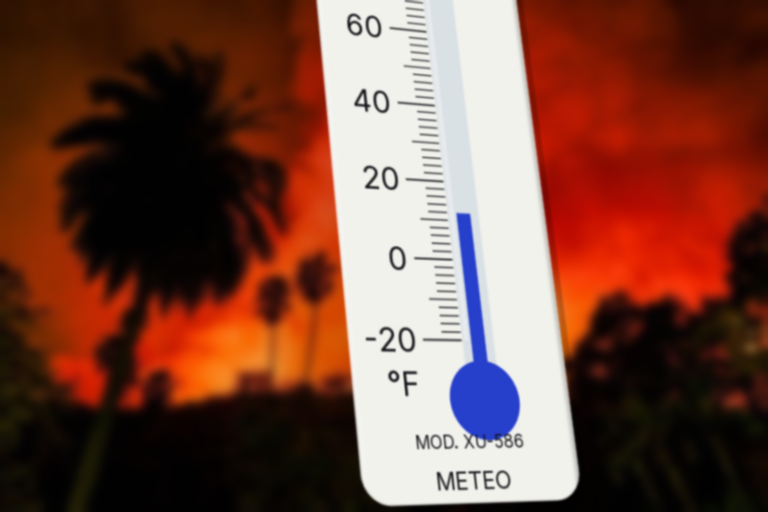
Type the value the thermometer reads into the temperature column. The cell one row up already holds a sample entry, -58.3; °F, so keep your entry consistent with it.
12; °F
